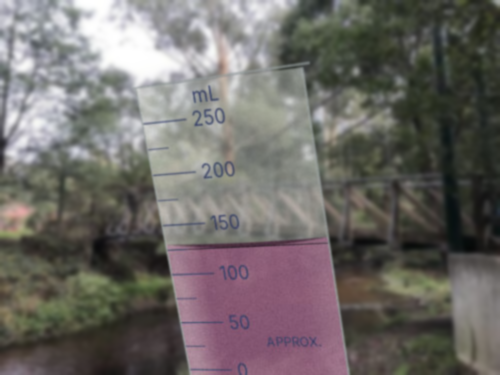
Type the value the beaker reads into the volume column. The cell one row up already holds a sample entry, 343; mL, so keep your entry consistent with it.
125; mL
